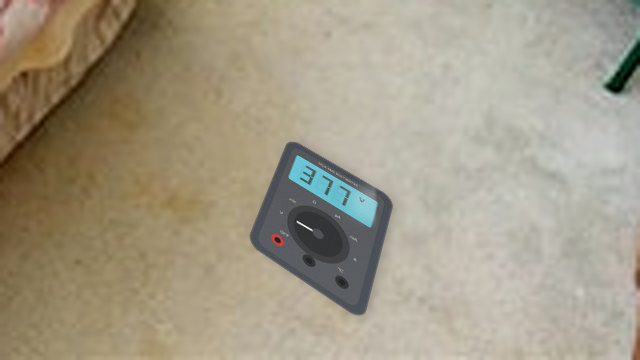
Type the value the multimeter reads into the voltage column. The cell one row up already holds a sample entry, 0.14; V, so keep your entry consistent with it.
377; V
